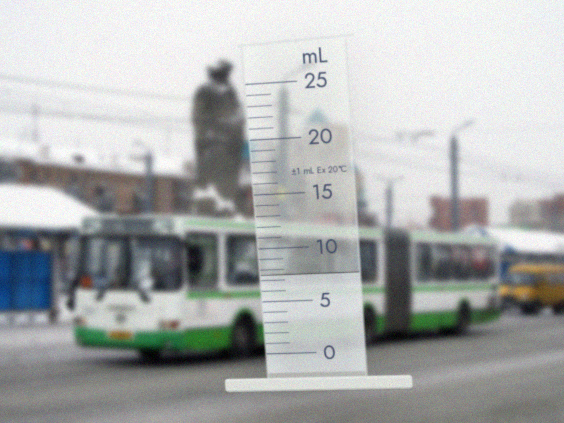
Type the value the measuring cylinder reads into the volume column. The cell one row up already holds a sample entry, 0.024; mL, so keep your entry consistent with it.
7.5; mL
